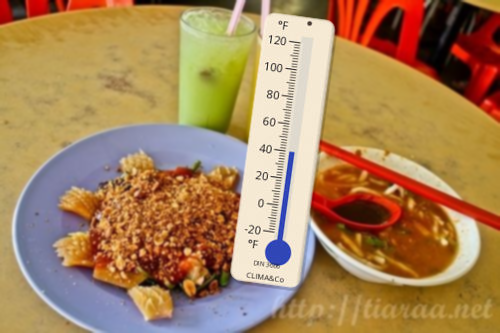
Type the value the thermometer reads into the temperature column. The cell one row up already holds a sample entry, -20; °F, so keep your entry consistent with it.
40; °F
